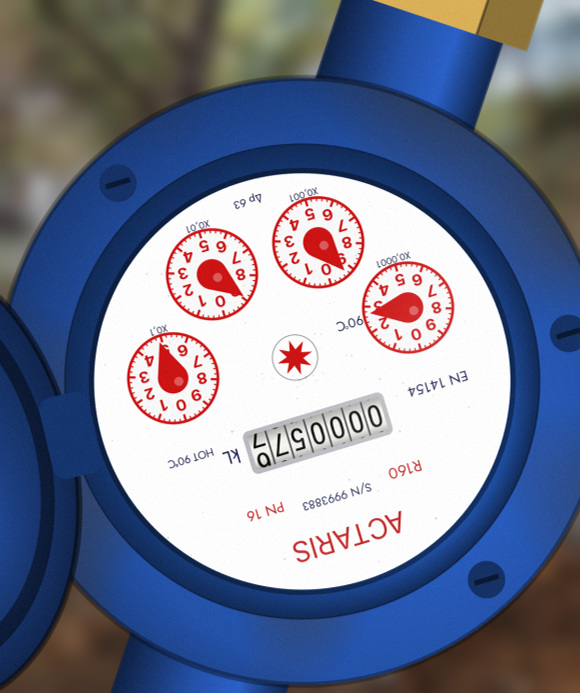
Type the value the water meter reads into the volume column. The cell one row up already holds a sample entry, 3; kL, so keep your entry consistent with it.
576.4892; kL
